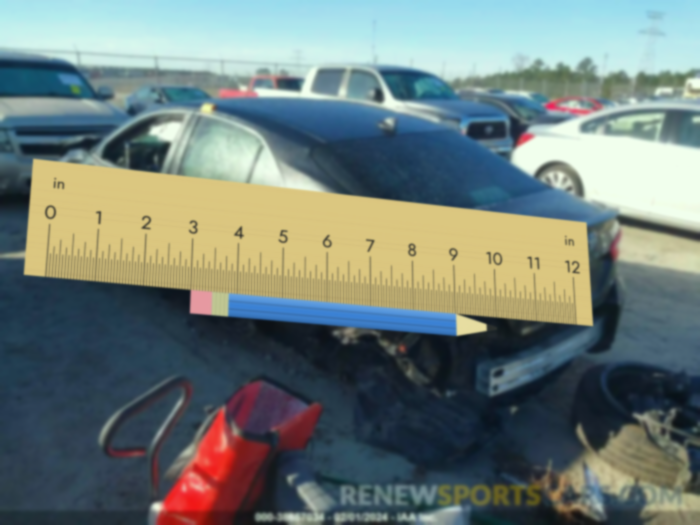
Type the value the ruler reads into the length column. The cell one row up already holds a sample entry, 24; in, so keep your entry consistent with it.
7; in
